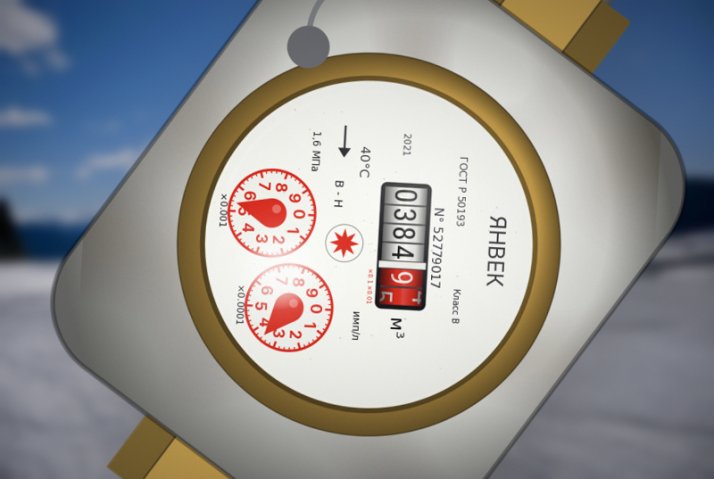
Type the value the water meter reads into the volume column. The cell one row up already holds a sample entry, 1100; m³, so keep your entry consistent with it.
384.9453; m³
